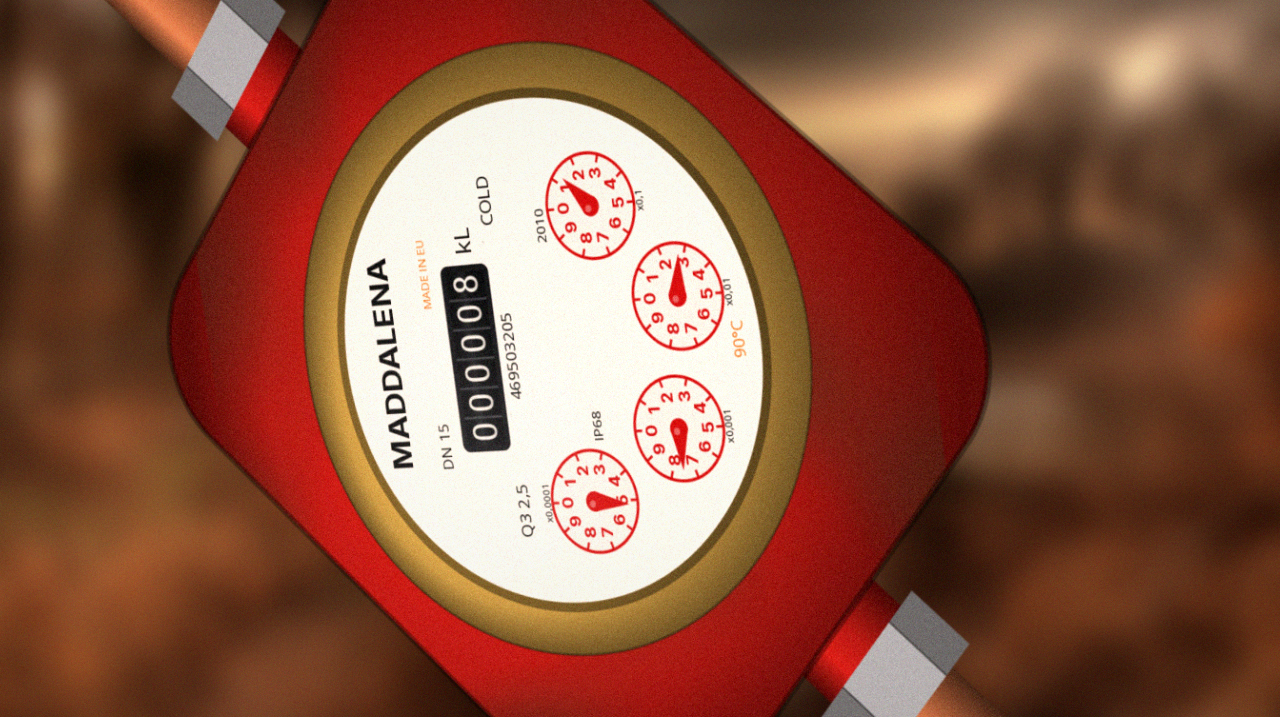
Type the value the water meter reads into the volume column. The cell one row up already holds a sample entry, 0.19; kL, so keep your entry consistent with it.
8.1275; kL
